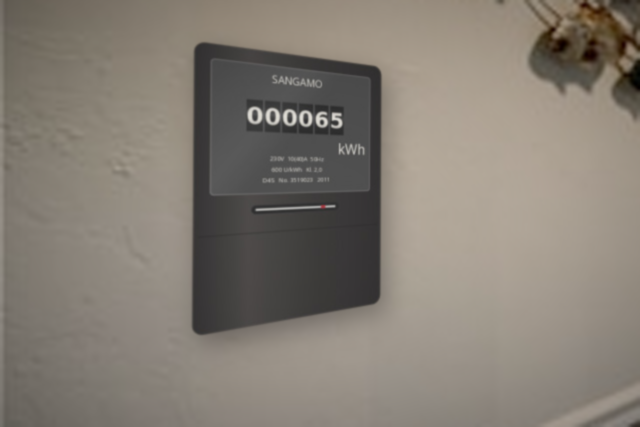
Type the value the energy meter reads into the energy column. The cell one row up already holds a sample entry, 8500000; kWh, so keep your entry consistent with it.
65; kWh
